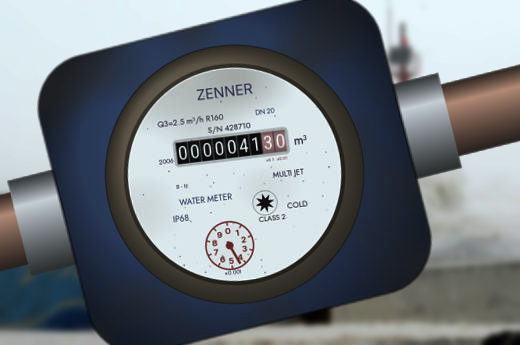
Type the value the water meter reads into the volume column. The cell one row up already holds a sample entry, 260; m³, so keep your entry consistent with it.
41.304; m³
